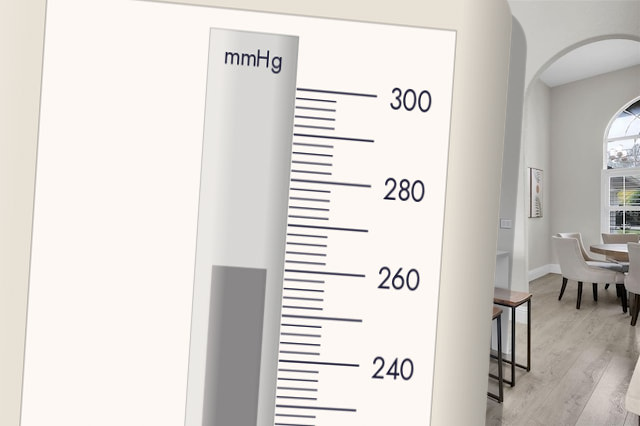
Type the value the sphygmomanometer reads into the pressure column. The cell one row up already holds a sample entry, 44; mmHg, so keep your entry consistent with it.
260; mmHg
